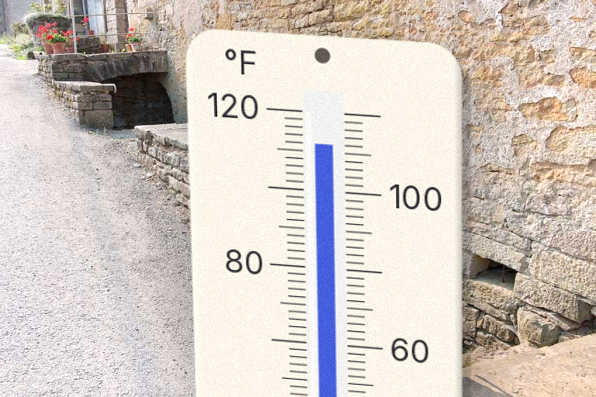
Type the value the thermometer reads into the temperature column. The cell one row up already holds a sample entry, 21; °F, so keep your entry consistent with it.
112; °F
